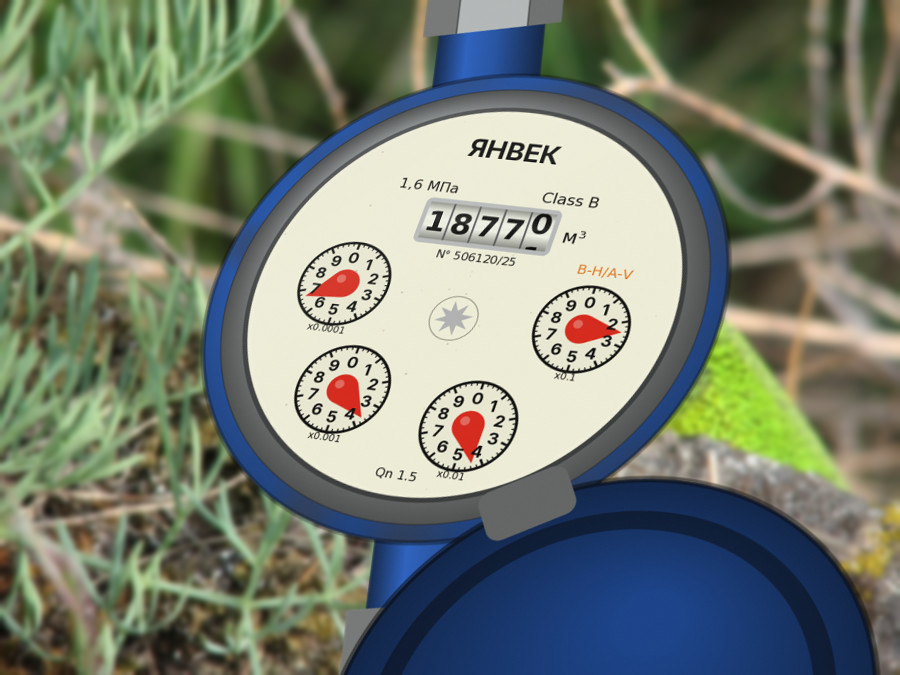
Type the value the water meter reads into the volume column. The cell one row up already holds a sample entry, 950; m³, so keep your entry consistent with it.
18770.2436; m³
